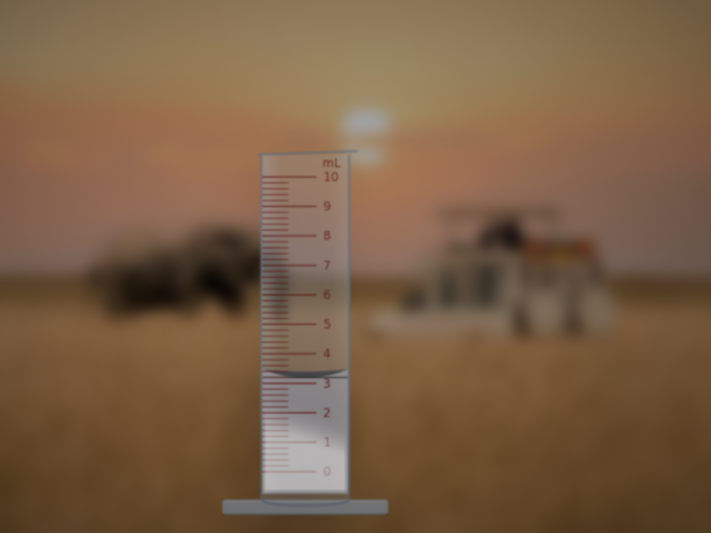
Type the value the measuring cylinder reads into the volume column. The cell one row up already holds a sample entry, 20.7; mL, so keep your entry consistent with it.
3.2; mL
